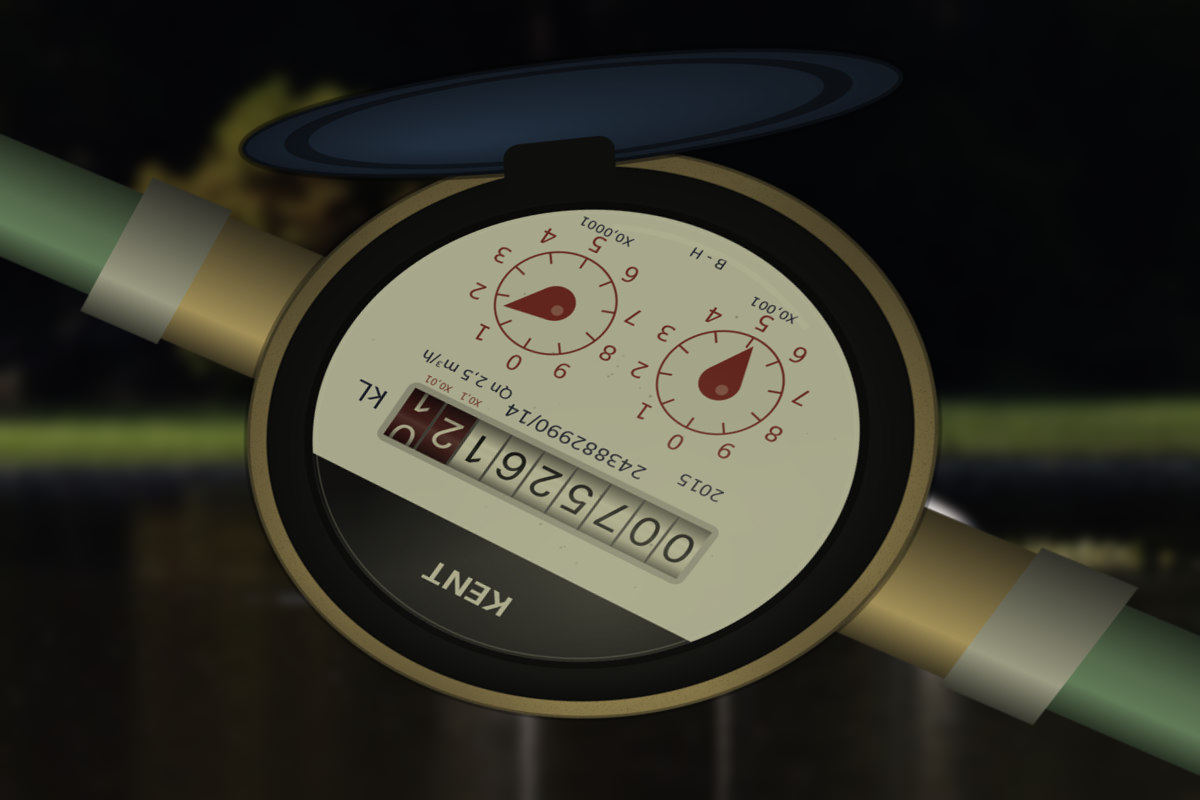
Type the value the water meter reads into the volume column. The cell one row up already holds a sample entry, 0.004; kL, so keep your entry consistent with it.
75261.2051; kL
